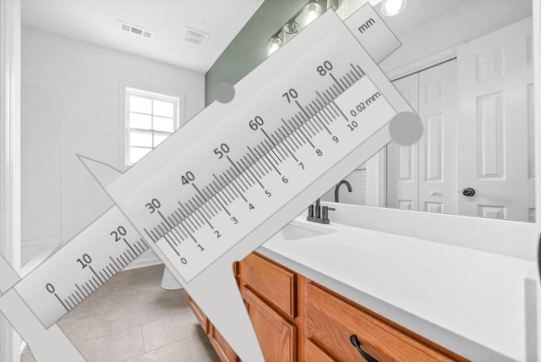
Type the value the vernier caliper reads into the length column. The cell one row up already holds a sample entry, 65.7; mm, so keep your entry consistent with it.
27.5; mm
